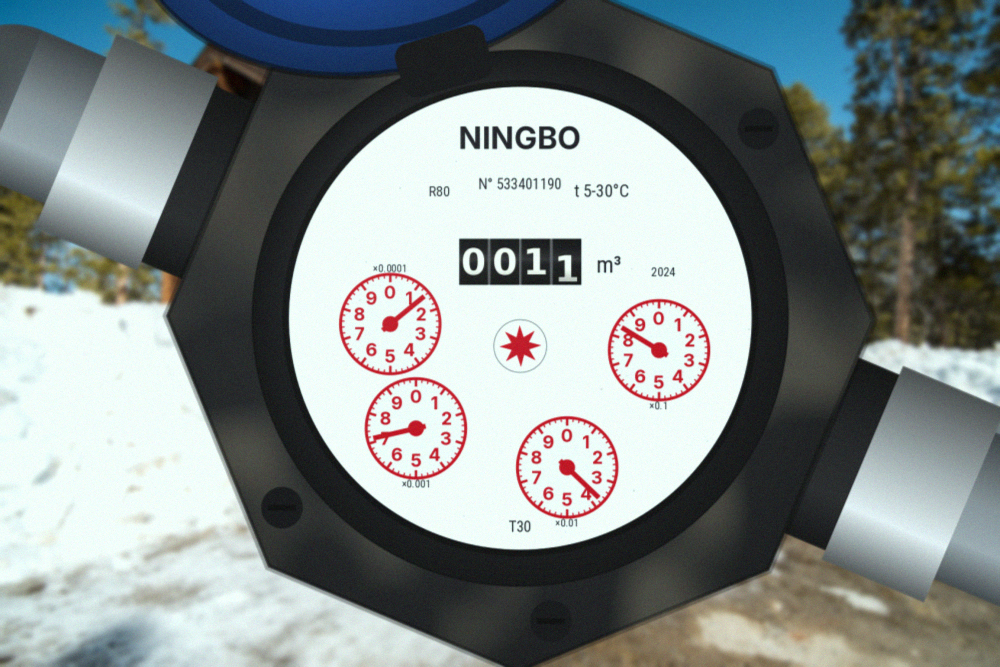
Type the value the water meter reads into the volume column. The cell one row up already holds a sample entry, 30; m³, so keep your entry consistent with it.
10.8371; m³
